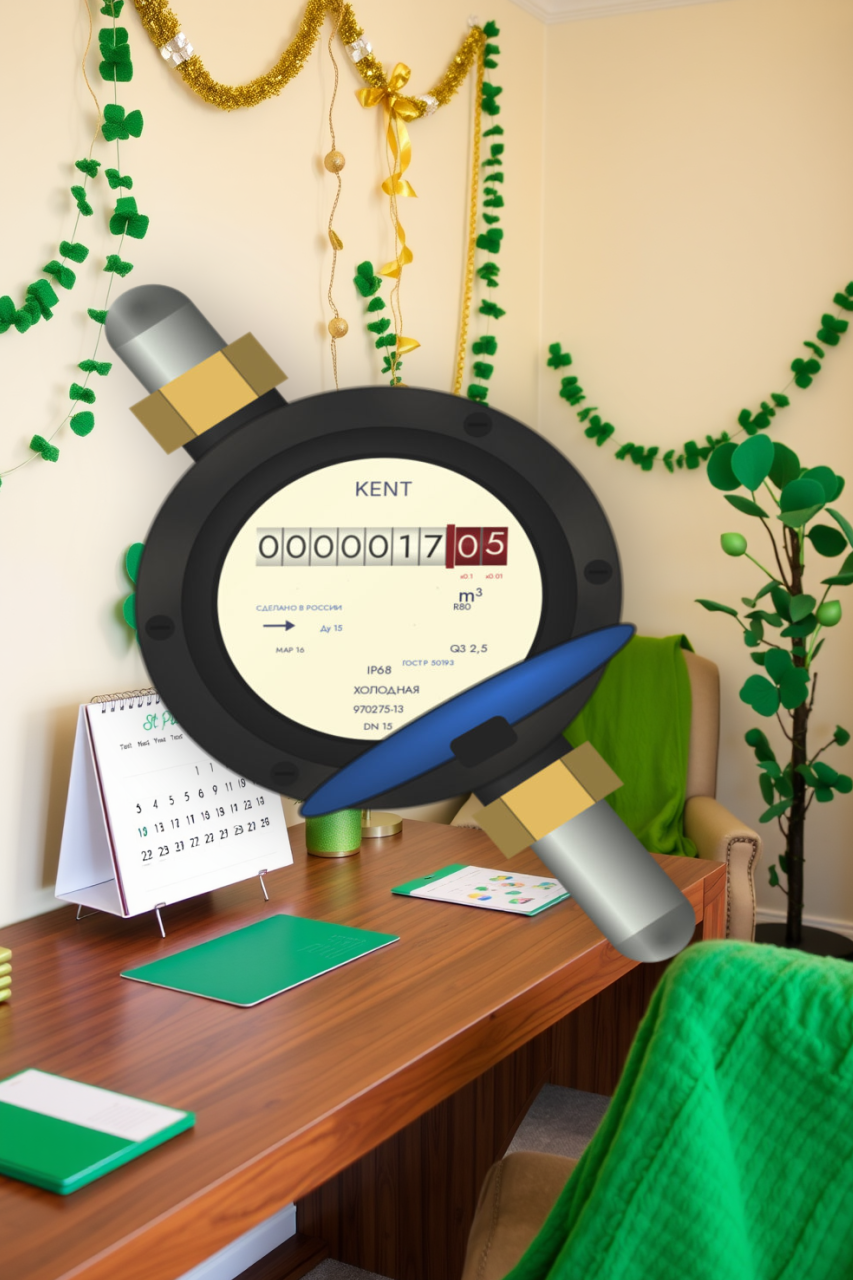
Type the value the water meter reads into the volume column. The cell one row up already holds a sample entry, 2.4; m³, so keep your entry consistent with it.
17.05; m³
